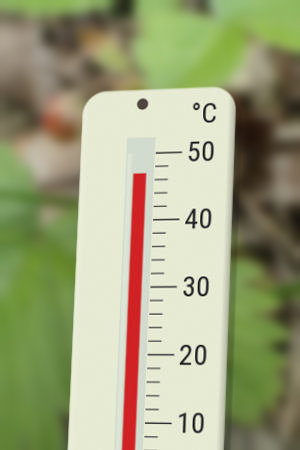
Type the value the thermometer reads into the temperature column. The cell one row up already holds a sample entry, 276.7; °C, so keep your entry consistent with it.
47; °C
